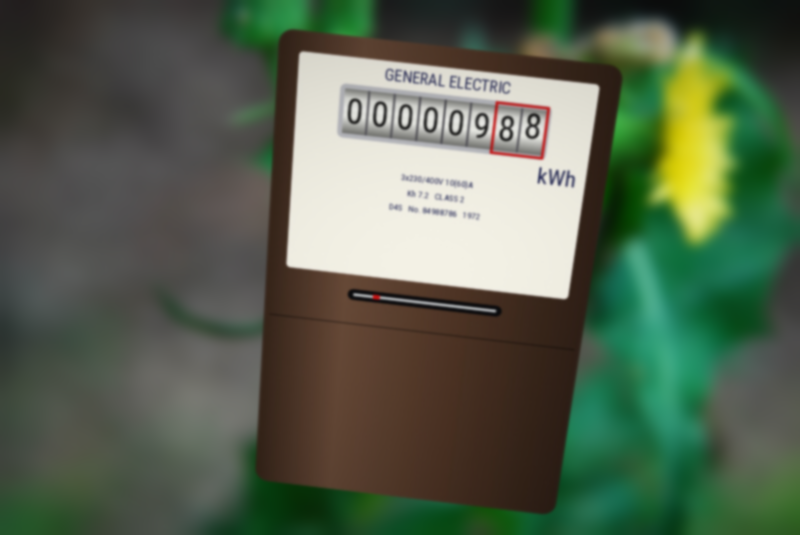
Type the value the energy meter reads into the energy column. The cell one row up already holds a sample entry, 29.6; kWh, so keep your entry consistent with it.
9.88; kWh
